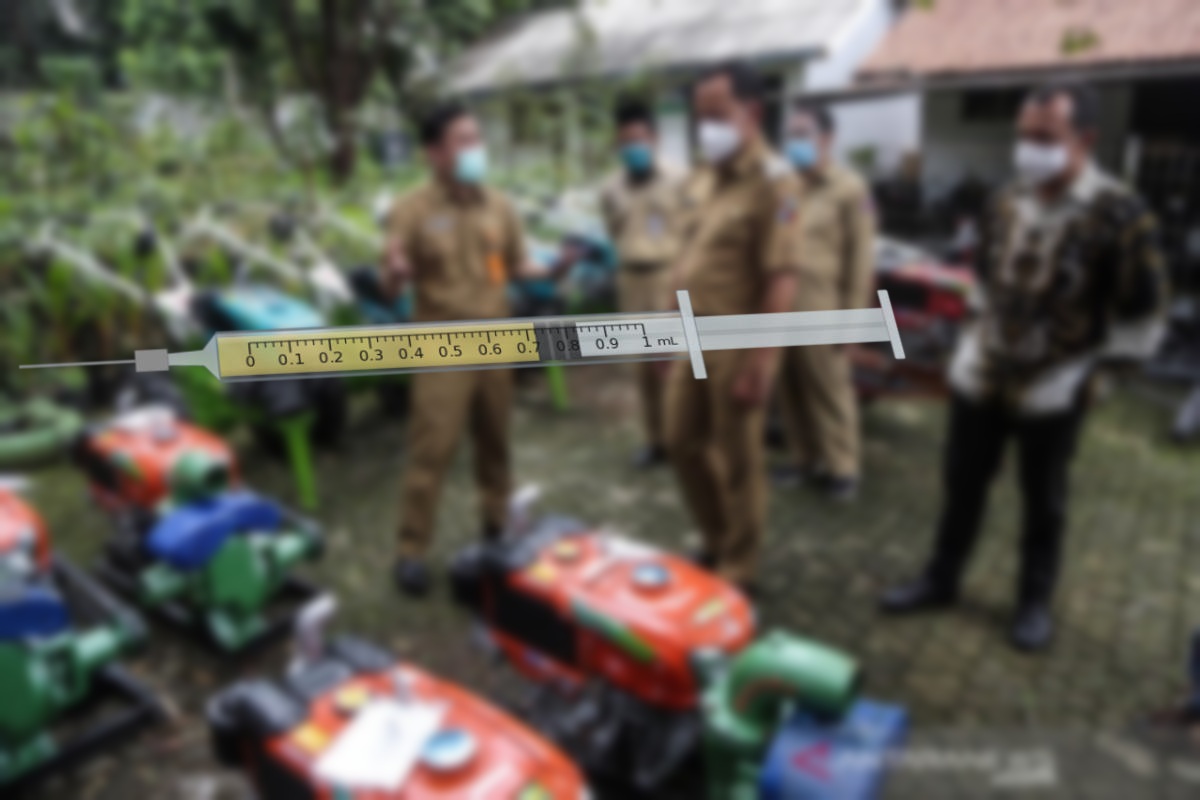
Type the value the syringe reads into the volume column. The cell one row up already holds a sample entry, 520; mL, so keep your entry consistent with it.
0.72; mL
